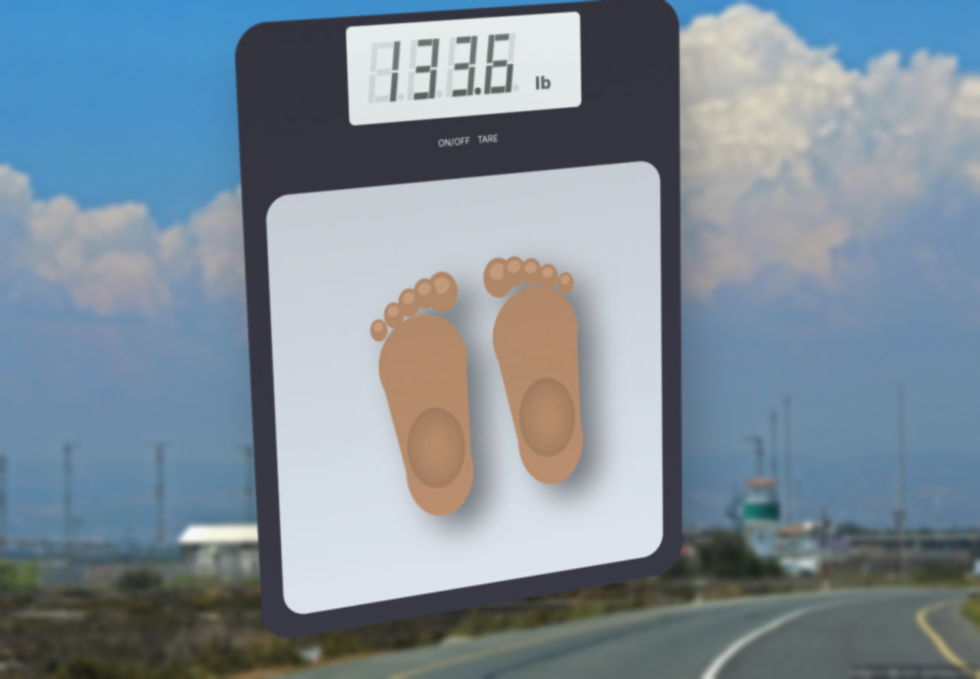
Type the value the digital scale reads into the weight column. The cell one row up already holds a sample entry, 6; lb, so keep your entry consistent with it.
133.6; lb
